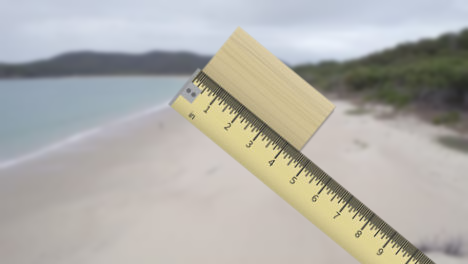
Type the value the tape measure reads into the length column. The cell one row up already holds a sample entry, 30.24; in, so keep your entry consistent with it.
4.5; in
